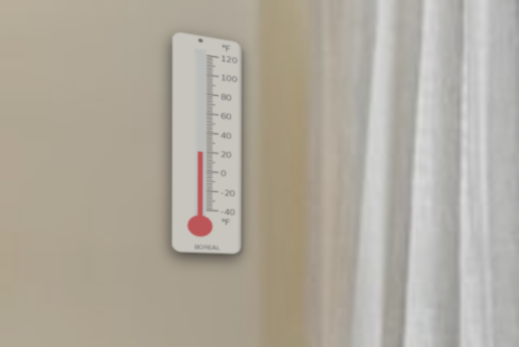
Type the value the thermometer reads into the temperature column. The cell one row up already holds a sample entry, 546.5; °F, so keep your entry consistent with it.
20; °F
